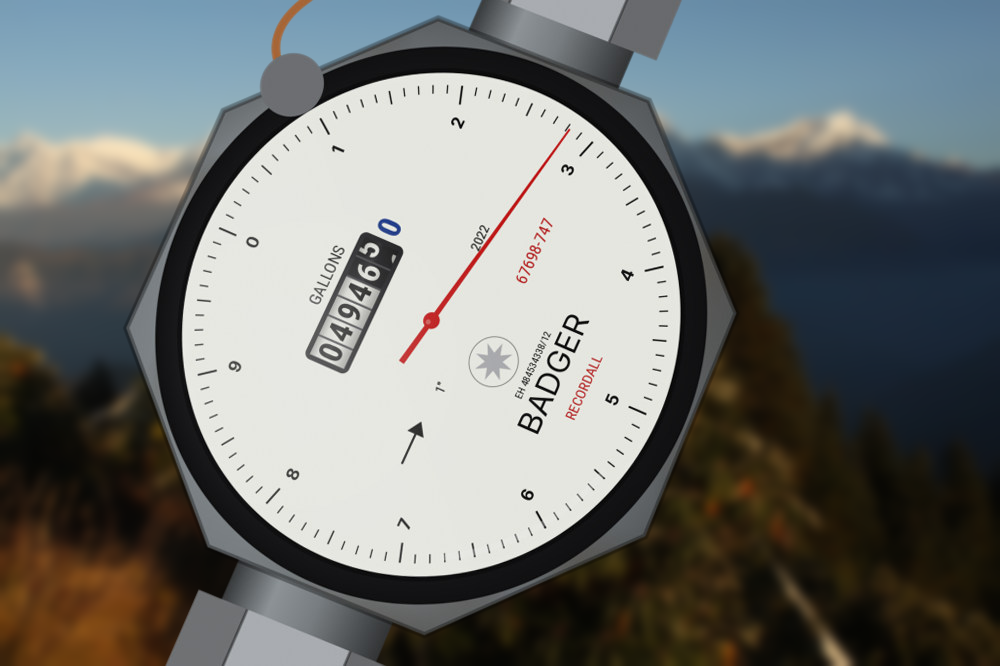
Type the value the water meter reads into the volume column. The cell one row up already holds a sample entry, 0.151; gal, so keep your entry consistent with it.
494652.8; gal
